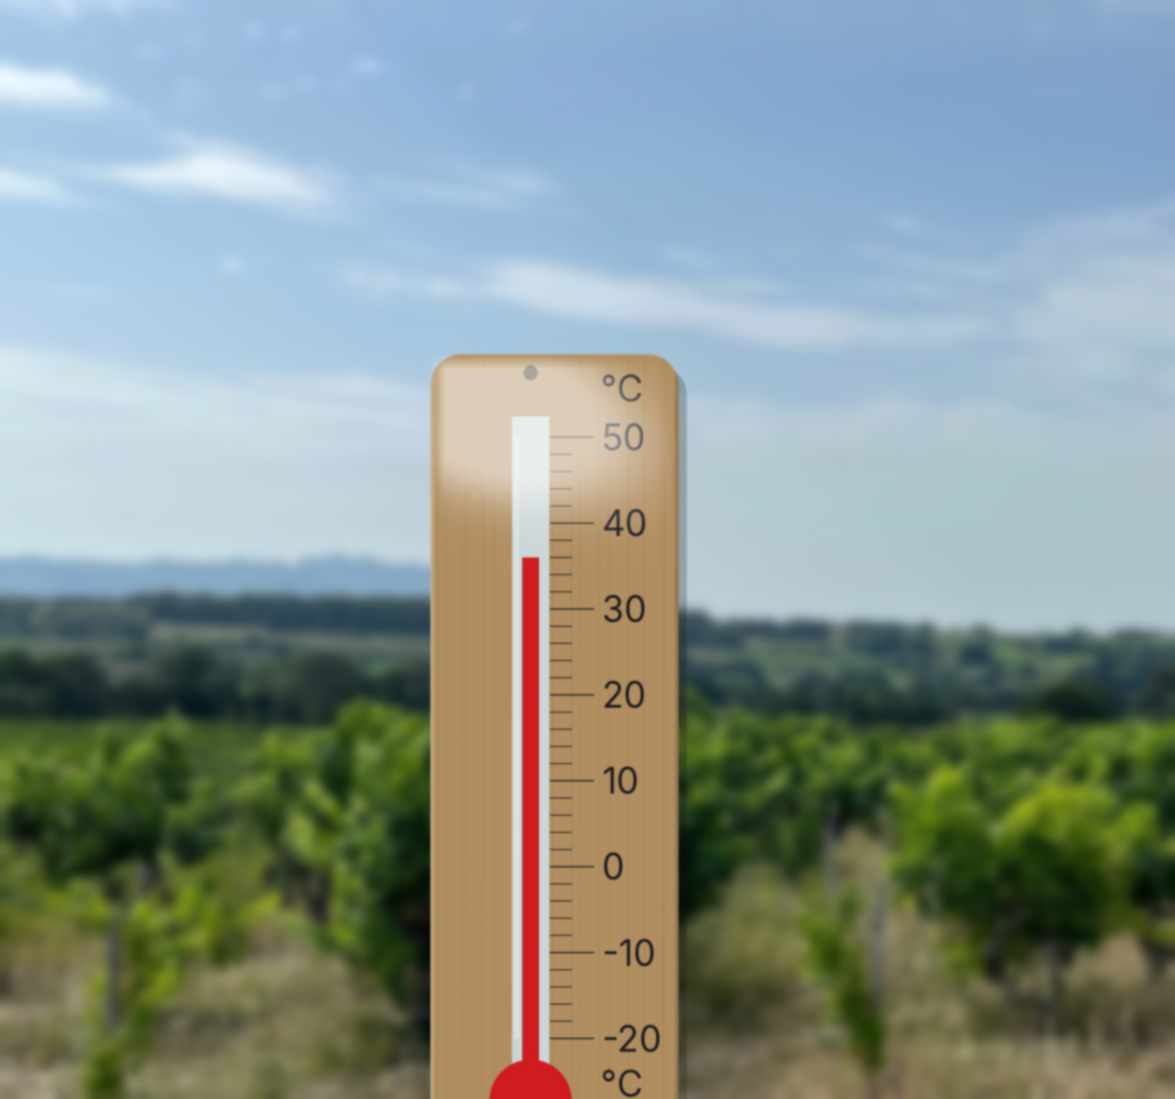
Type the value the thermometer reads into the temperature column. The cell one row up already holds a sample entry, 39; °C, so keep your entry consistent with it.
36; °C
